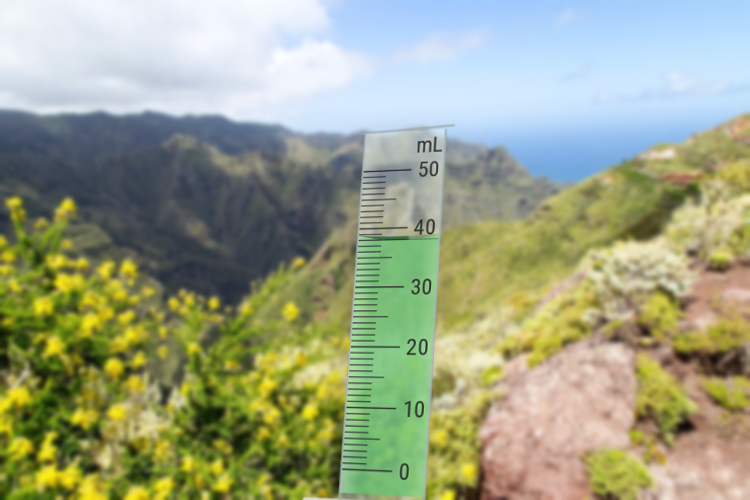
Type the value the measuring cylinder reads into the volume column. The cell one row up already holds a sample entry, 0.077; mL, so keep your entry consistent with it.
38; mL
